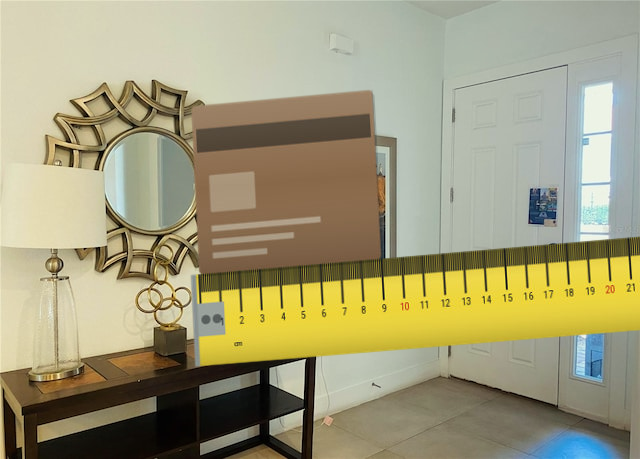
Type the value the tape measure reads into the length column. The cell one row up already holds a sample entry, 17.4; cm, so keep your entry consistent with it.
9; cm
